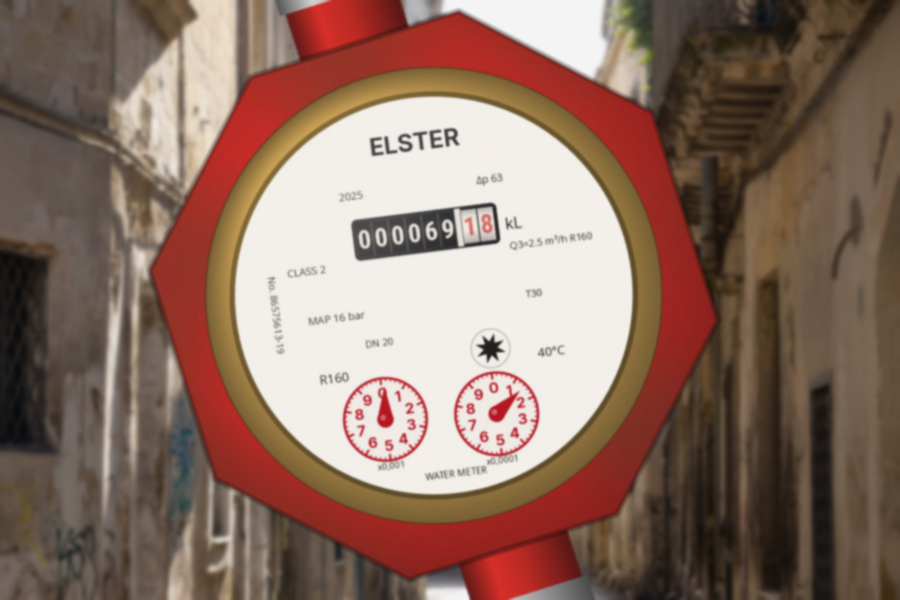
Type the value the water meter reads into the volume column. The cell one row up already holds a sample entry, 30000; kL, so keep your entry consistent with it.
69.1801; kL
